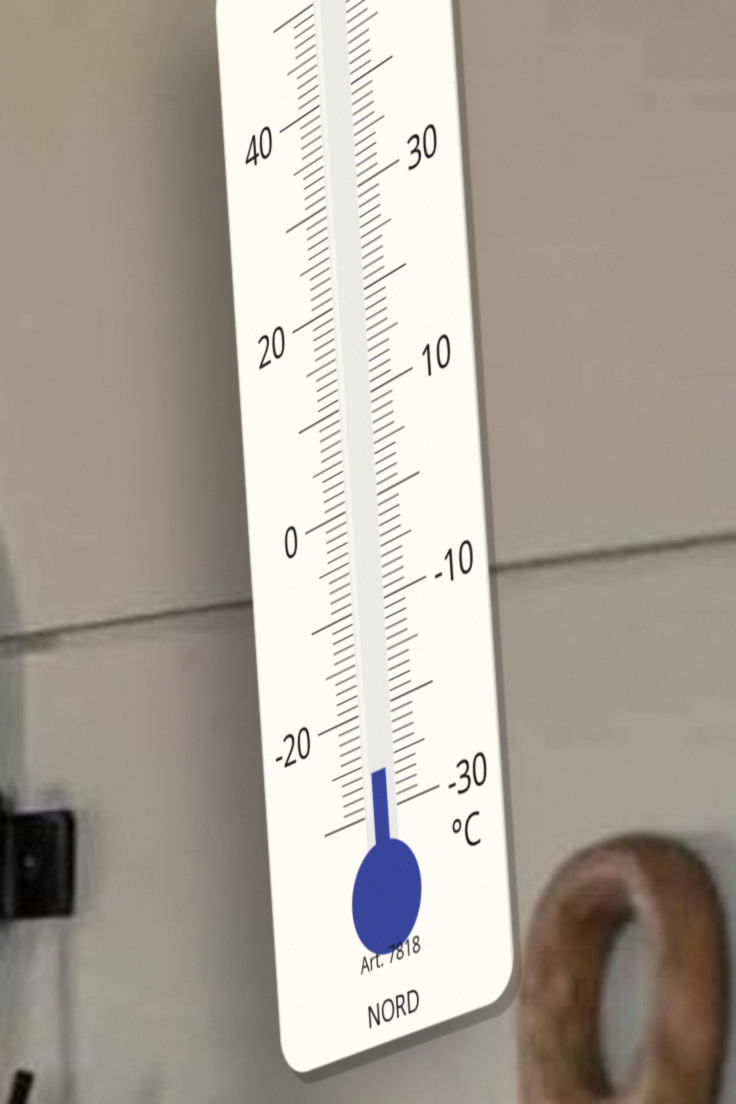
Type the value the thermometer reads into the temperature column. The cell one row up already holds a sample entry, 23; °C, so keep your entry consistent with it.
-26; °C
